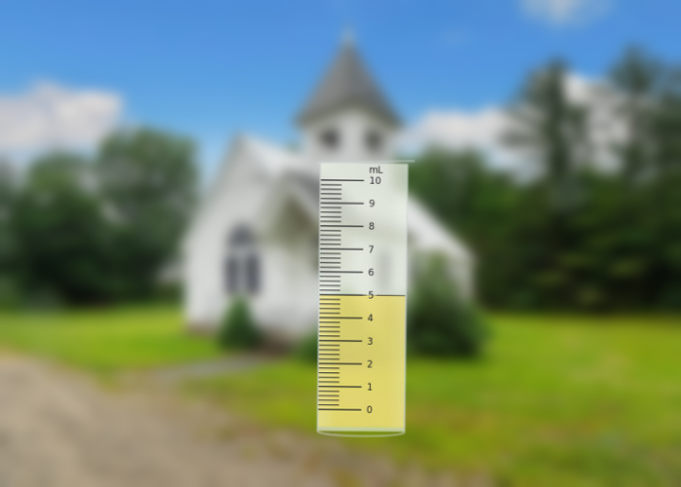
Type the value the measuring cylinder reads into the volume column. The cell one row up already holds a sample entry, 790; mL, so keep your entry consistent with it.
5; mL
